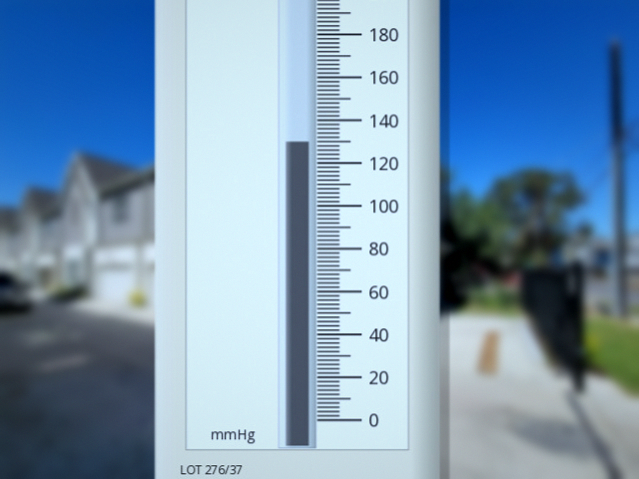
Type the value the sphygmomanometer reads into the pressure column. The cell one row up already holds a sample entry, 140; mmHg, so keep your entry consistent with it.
130; mmHg
